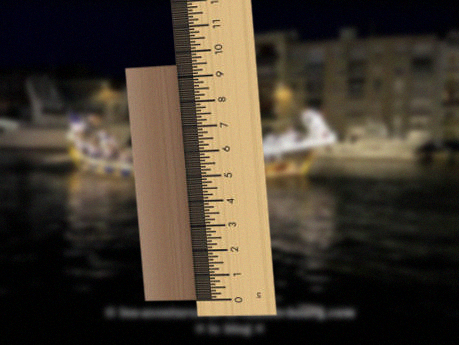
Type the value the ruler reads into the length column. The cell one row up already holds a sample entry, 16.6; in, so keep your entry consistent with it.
9.5; in
